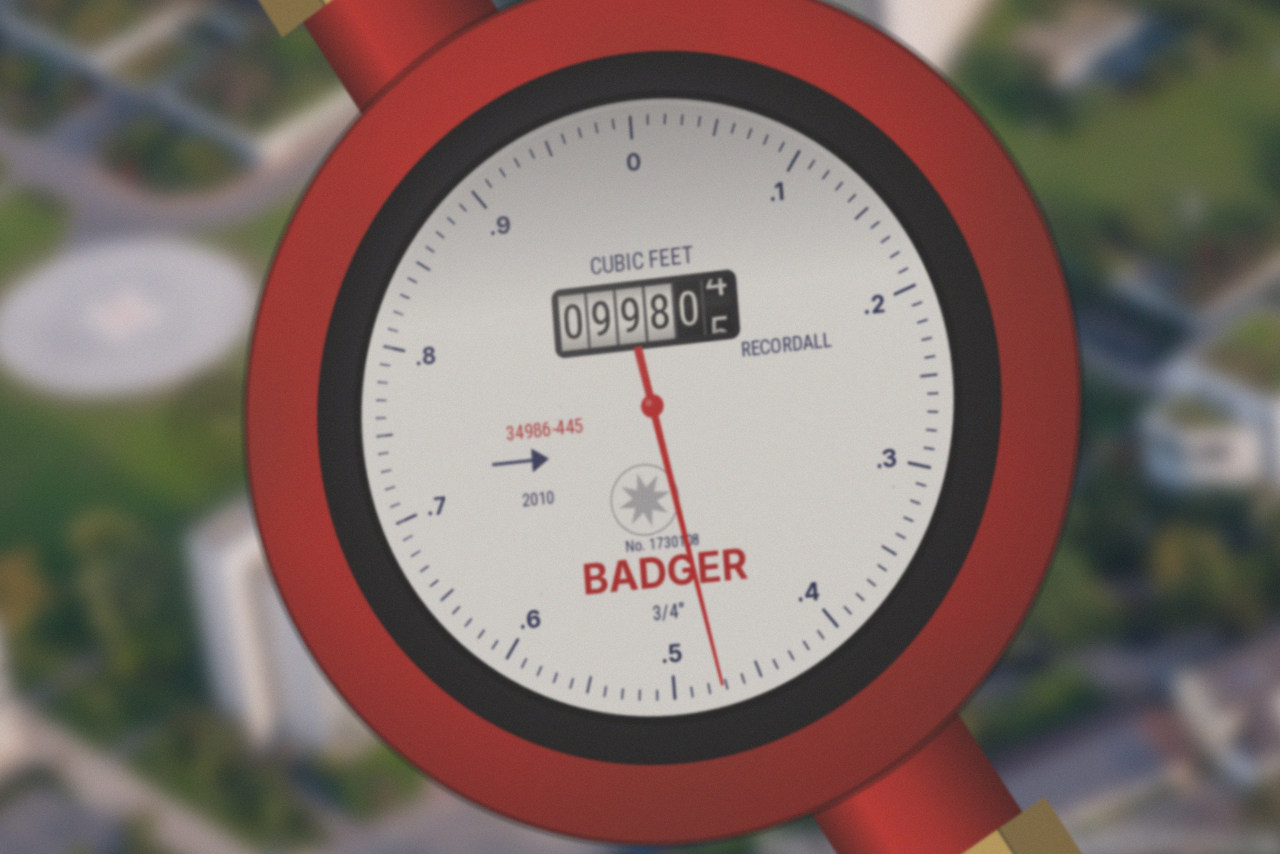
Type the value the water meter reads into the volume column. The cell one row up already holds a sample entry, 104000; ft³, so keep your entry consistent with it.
99804.47; ft³
